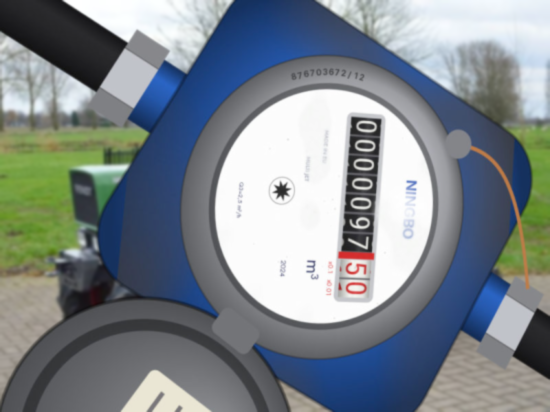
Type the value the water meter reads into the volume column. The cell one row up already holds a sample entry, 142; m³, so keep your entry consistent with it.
97.50; m³
